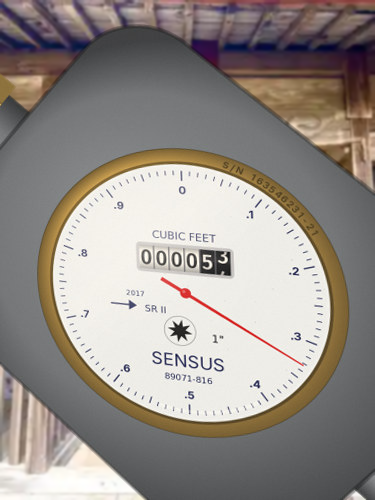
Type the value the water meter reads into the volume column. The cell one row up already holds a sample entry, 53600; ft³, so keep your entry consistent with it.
53.33; ft³
